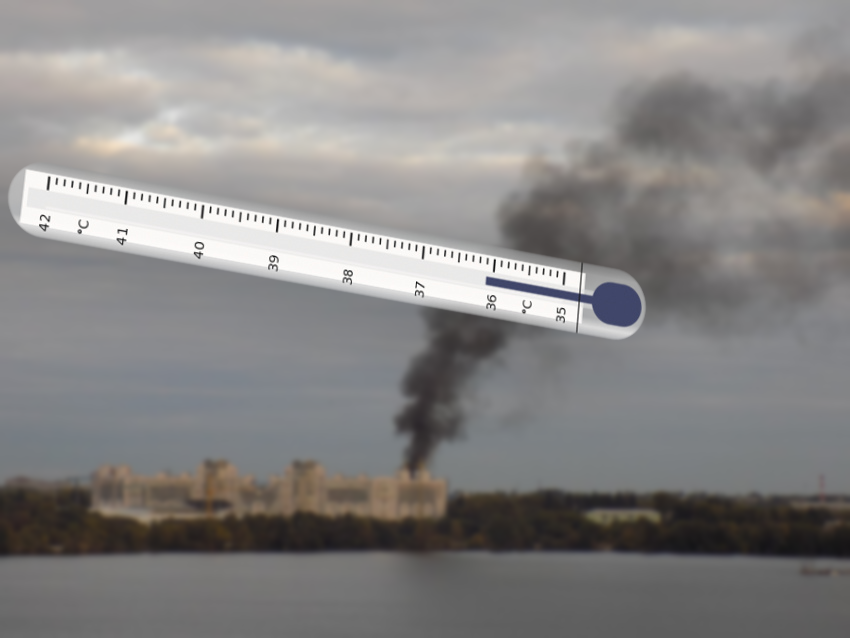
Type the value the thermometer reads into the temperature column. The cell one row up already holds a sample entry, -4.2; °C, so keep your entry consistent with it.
36.1; °C
